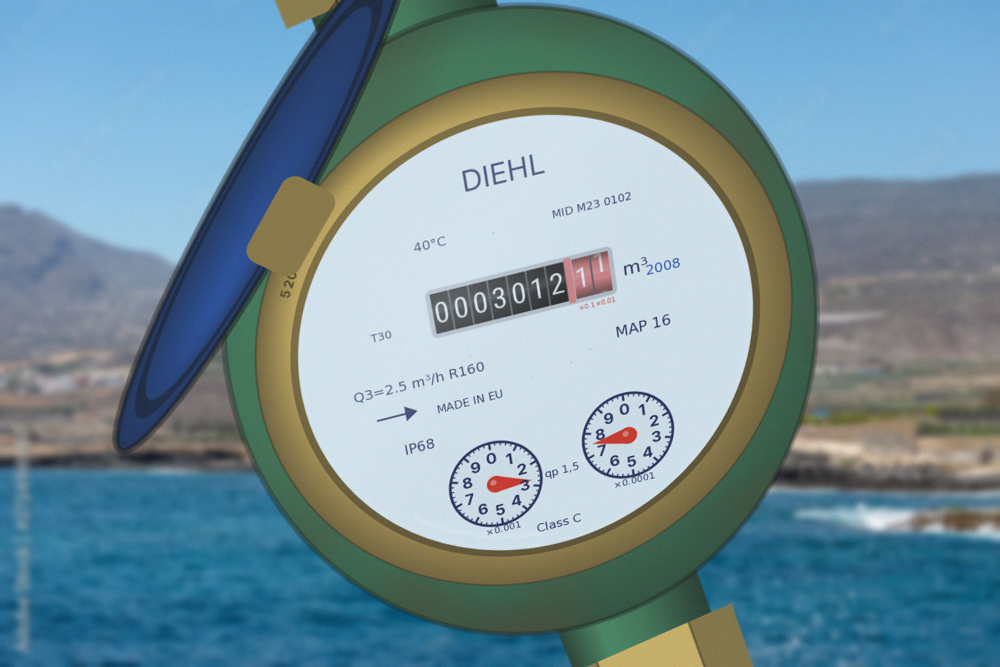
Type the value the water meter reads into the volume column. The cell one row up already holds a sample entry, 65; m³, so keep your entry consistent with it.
3012.1127; m³
